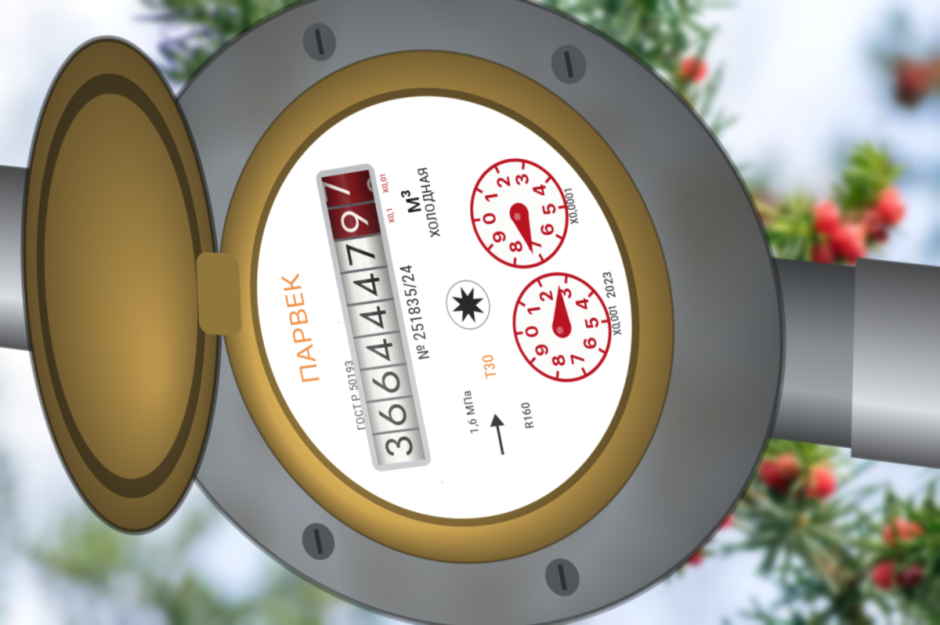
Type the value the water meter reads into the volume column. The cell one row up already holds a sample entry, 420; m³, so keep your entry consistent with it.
3664447.9727; m³
